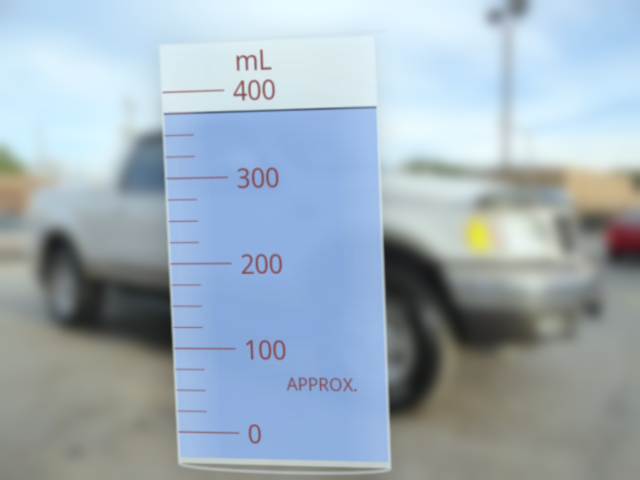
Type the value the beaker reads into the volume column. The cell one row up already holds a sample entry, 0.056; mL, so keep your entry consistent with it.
375; mL
